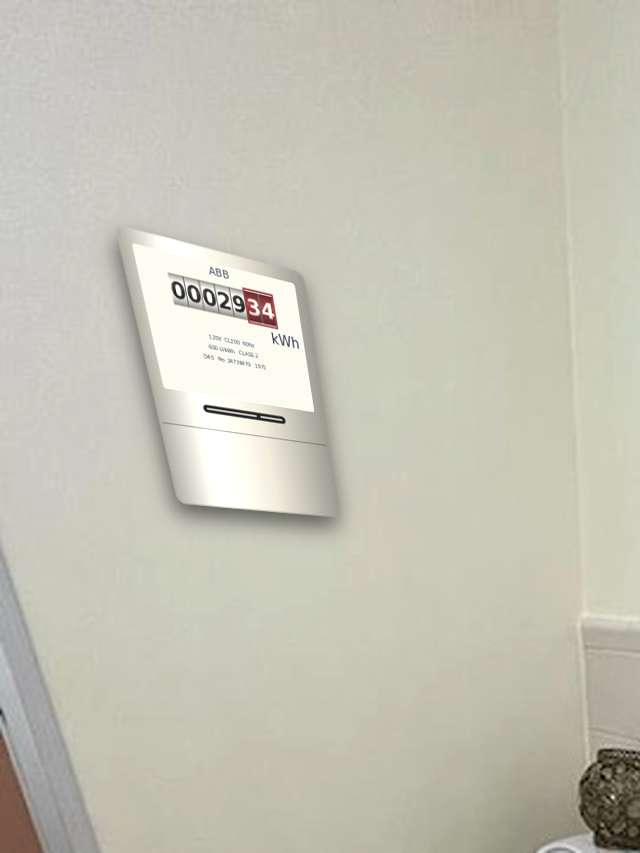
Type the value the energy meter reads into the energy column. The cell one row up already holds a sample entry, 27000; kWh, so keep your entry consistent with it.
29.34; kWh
